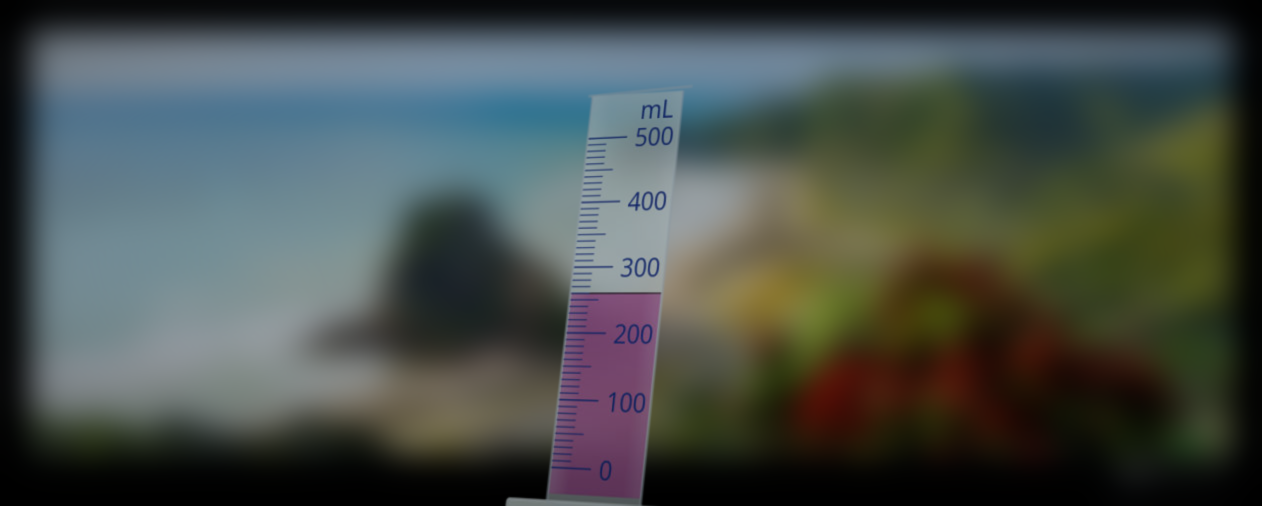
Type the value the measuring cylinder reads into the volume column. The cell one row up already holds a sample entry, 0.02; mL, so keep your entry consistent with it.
260; mL
